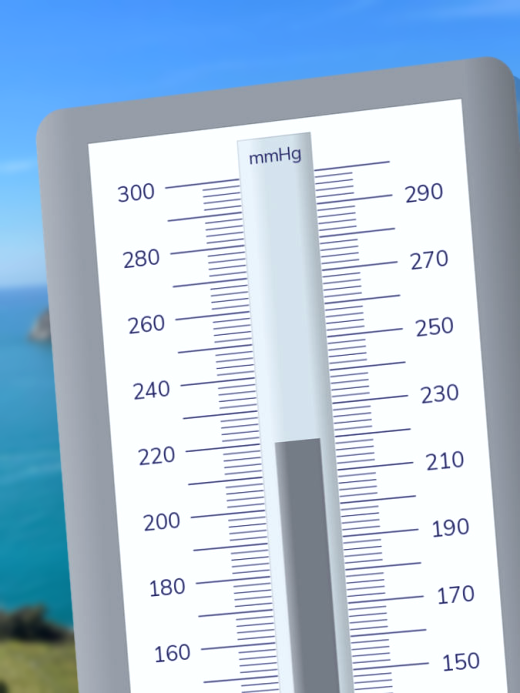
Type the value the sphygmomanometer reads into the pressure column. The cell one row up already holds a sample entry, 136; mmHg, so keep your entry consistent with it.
220; mmHg
